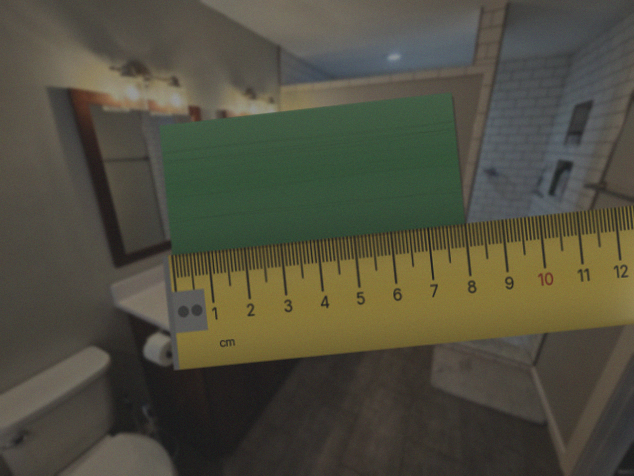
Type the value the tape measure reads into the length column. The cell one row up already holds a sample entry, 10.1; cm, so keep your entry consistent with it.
8; cm
